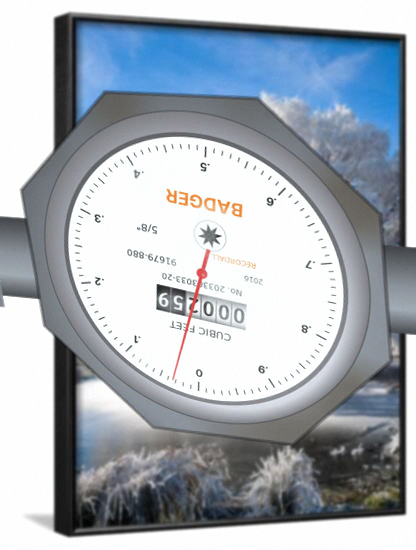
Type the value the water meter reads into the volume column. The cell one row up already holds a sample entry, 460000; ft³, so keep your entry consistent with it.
259.03; ft³
